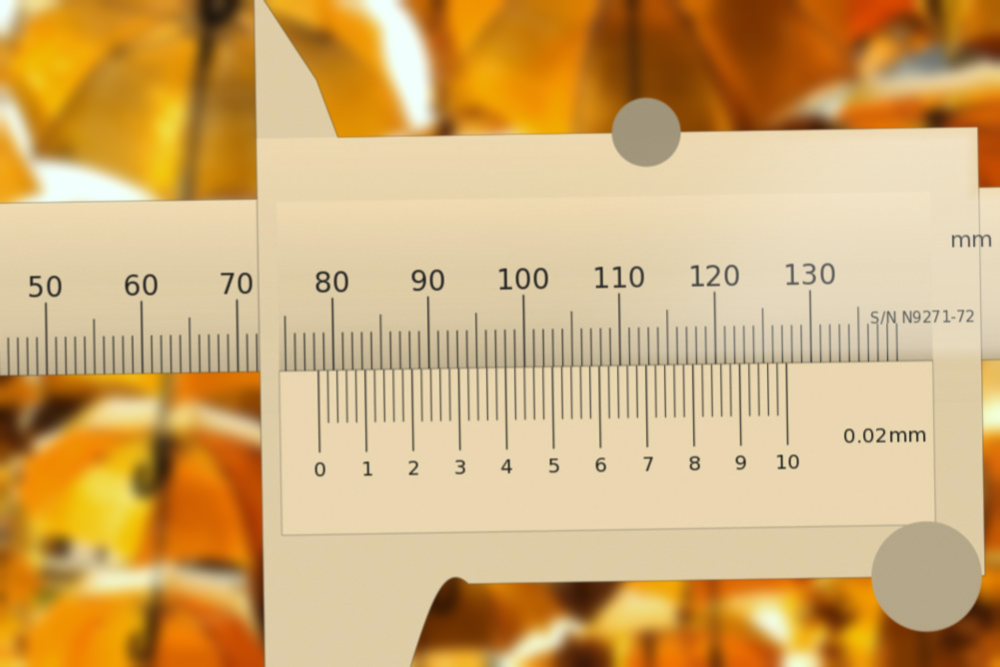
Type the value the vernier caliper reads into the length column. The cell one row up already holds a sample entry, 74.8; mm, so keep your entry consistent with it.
78.4; mm
